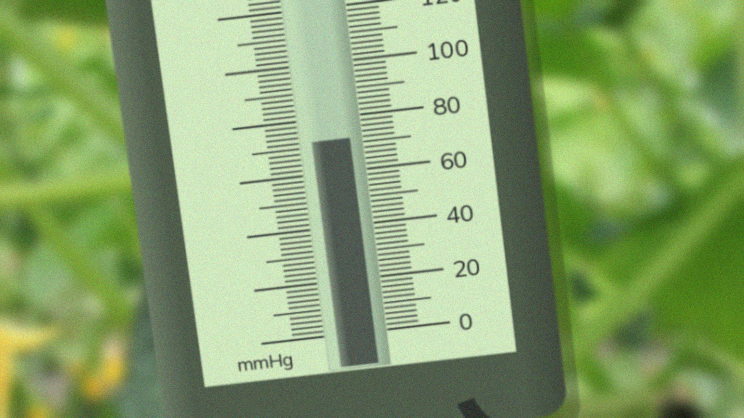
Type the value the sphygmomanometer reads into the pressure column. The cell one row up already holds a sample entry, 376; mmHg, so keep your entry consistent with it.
72; mmHg
